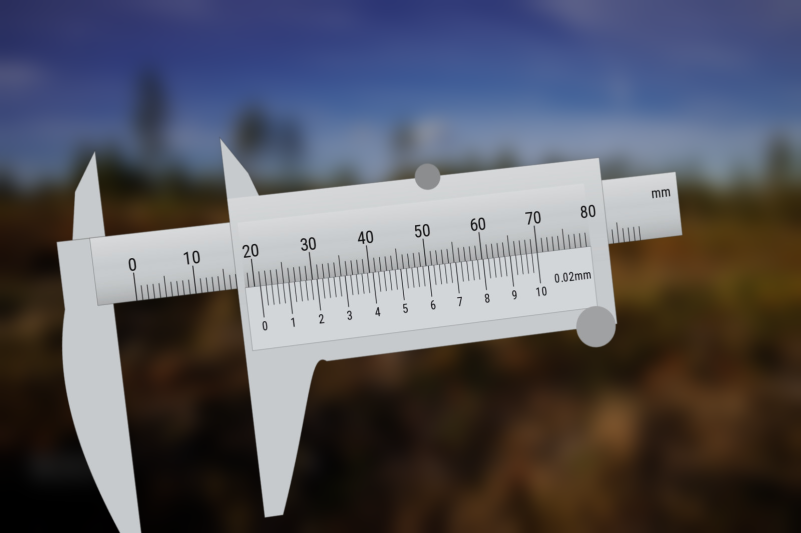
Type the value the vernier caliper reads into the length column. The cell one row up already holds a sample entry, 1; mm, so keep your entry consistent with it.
21.0; mm
